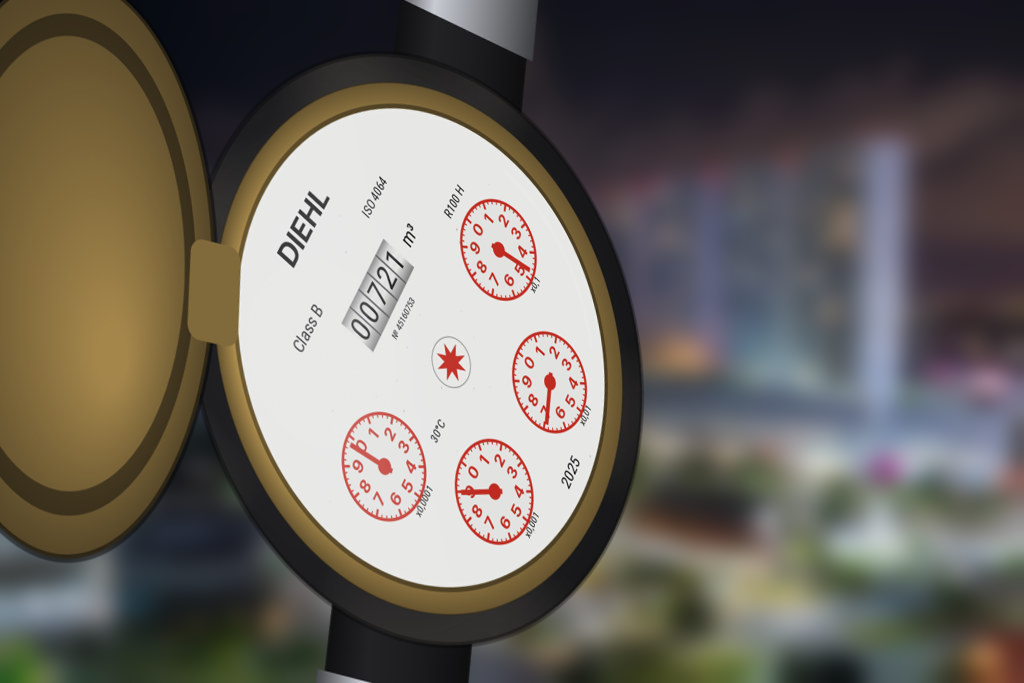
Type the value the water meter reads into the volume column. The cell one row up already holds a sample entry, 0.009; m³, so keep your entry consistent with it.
721.4689; m³
